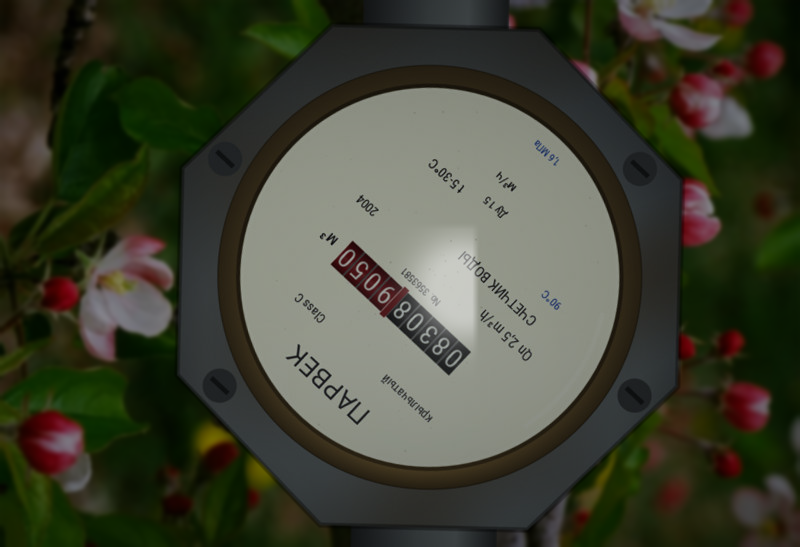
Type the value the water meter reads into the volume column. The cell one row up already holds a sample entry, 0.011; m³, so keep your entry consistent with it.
8308.9050; m³
